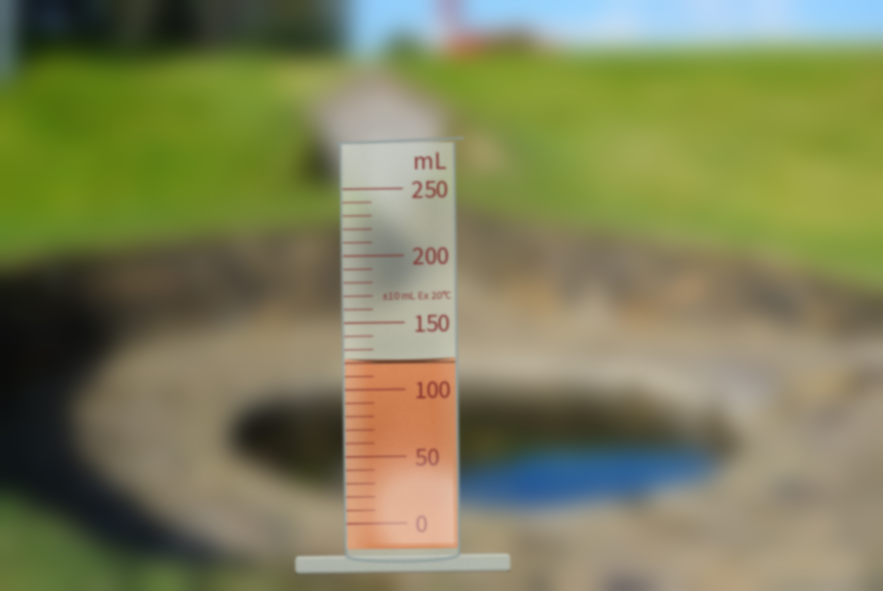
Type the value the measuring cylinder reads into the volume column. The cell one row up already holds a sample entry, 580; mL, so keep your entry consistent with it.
120; mL
